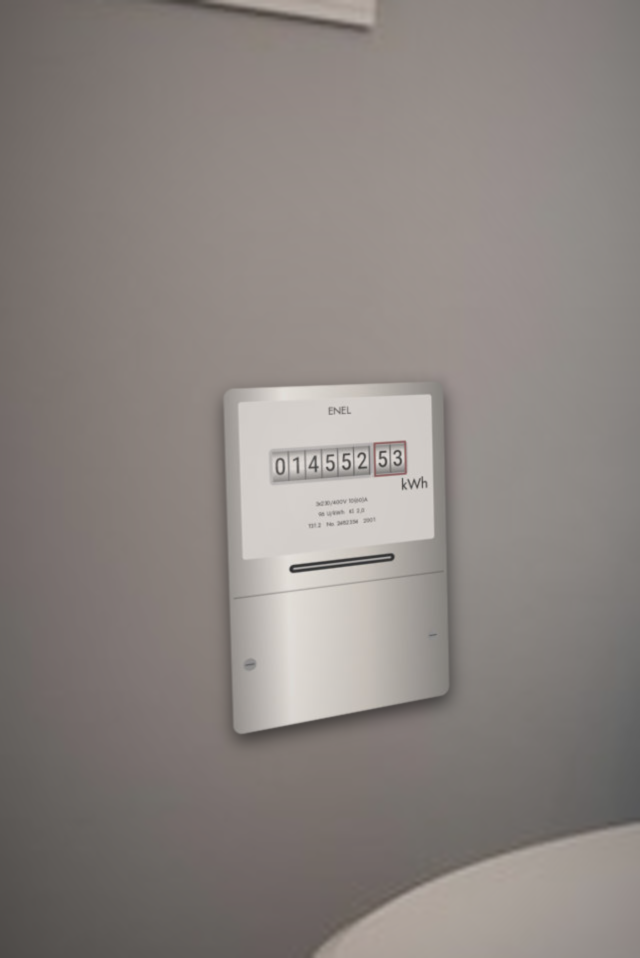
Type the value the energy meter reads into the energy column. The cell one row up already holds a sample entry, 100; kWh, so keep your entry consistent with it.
14552.53; kWh
